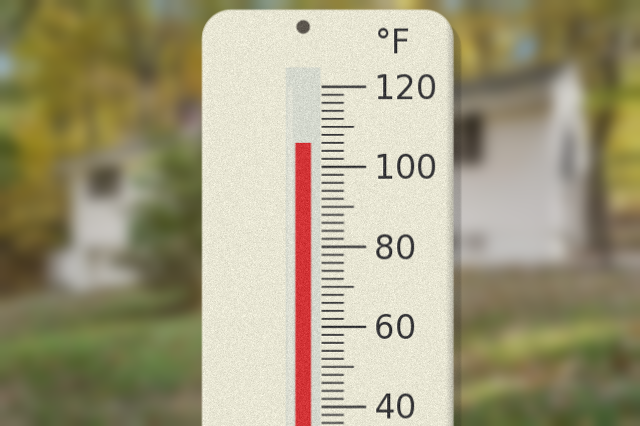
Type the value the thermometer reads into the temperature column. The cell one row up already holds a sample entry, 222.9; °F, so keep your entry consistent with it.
106; °F
